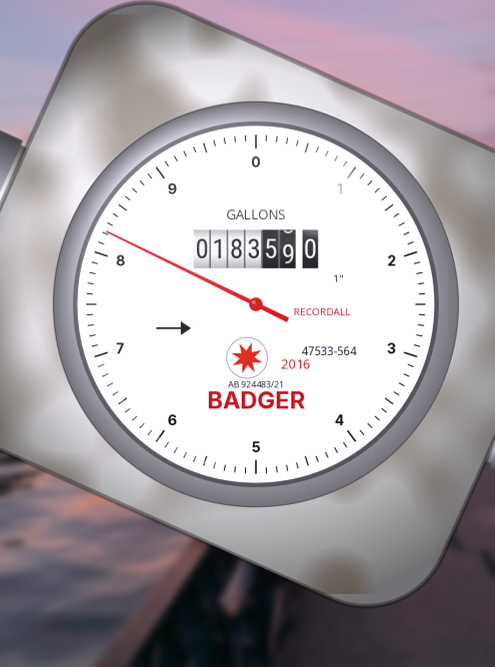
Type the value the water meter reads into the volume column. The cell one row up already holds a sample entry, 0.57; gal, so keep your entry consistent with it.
183588.2; gal
